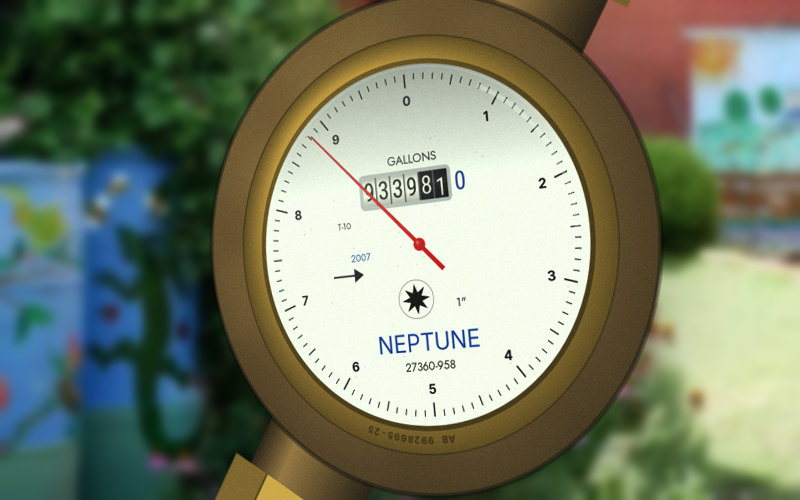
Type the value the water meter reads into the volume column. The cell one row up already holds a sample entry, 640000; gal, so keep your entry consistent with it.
9339808.8; gal
